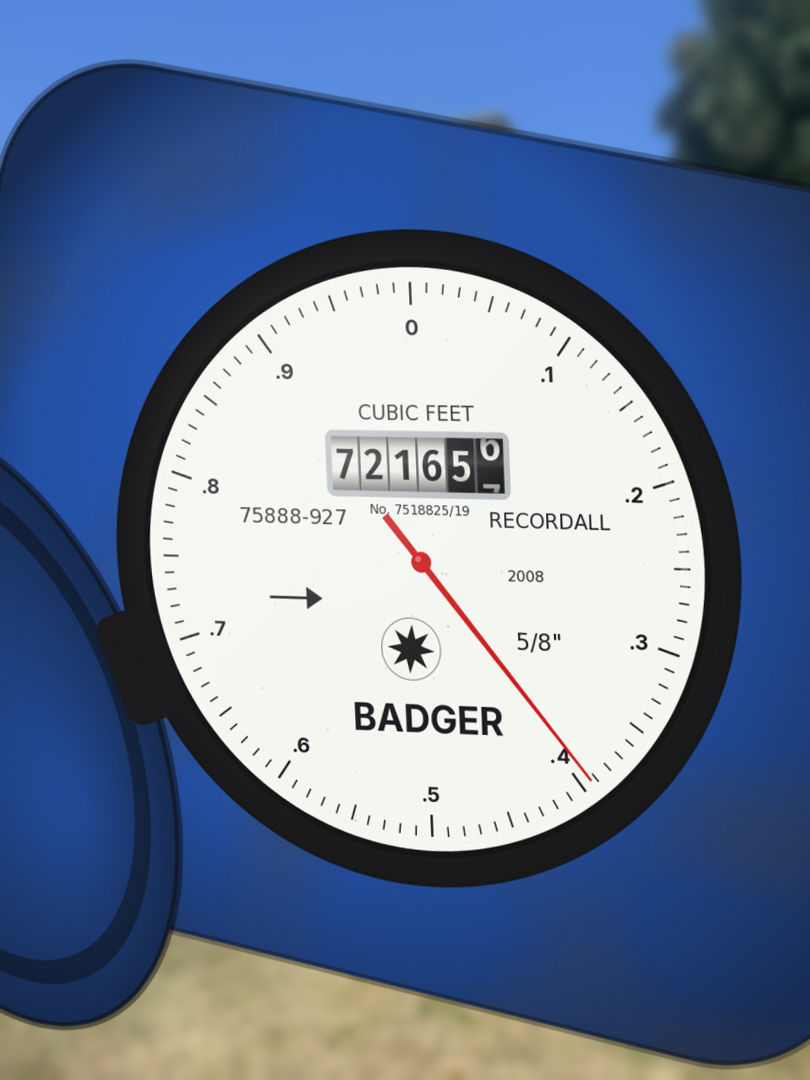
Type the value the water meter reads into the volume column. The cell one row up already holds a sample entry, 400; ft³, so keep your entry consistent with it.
721656.39; ft³
